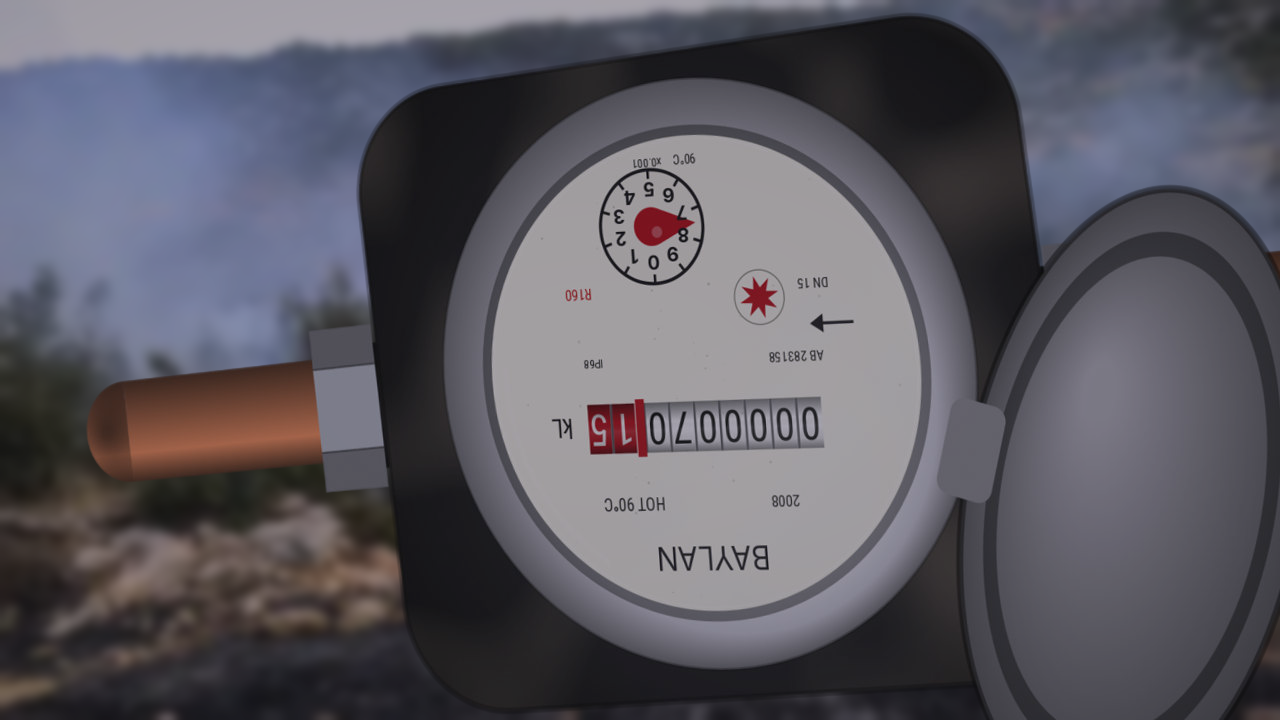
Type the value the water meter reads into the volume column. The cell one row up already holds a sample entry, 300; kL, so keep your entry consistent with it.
70.157; kL
